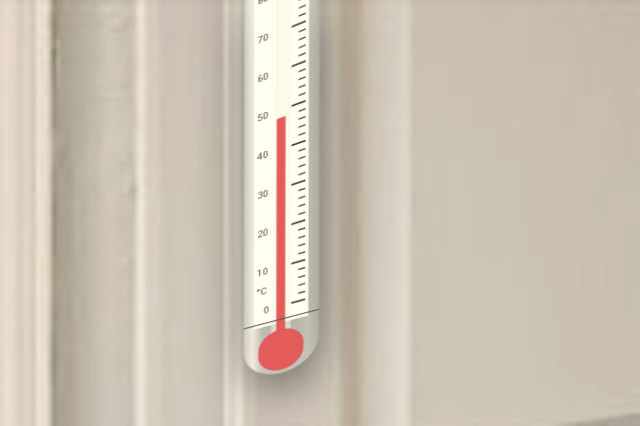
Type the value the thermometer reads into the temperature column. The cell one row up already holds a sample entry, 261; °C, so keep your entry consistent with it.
48; °C
